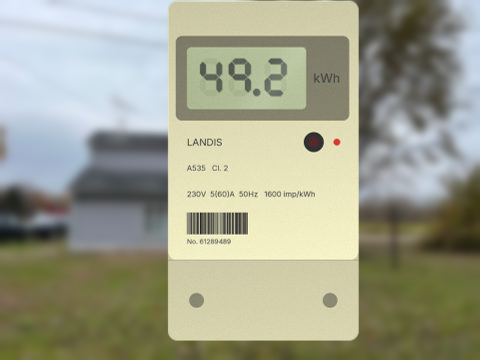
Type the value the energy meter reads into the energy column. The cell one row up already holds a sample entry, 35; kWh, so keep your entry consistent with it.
49.2; kWh
